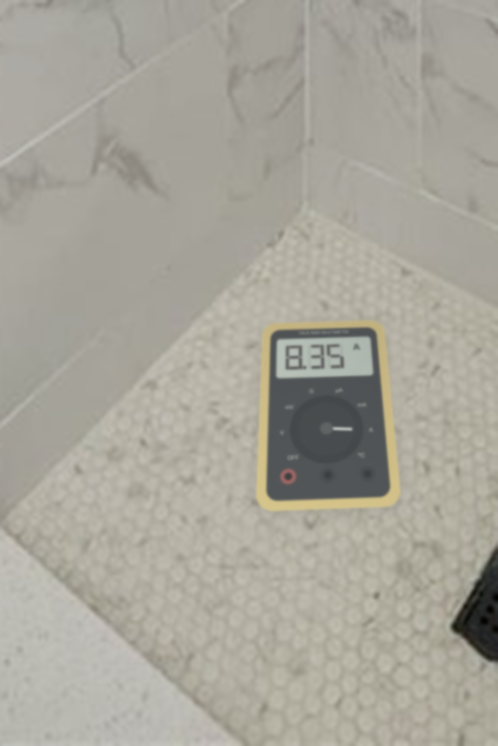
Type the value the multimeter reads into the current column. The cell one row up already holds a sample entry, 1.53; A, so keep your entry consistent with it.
8.35; A
